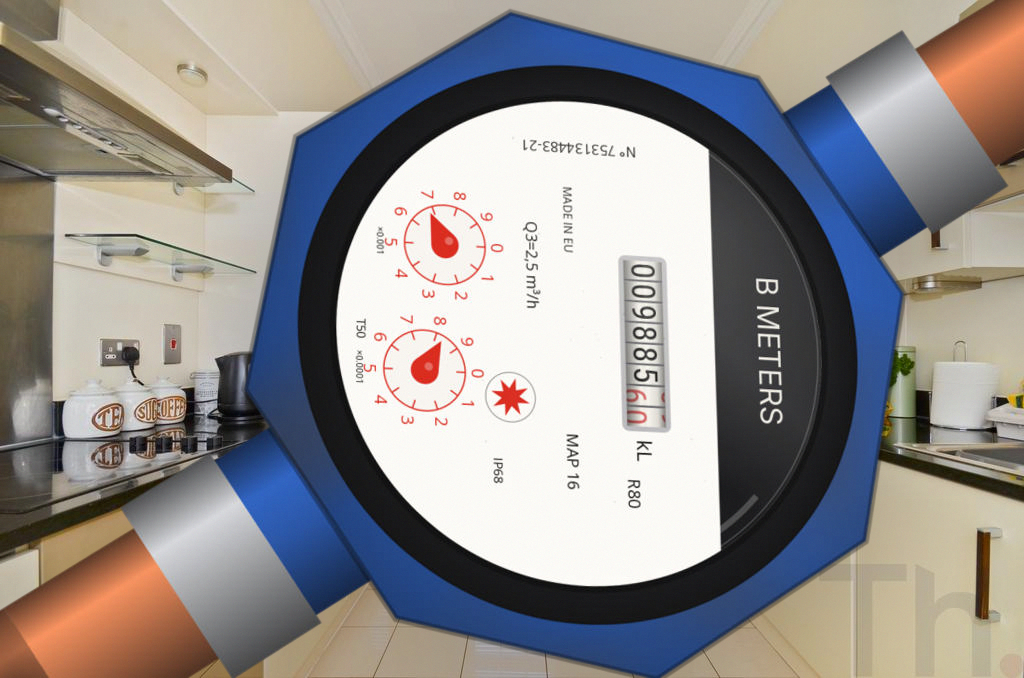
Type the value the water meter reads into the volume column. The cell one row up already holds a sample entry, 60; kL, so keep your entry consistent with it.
9885.5968; kL
